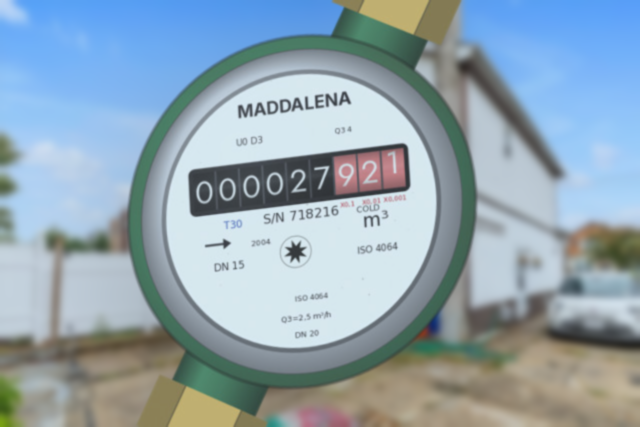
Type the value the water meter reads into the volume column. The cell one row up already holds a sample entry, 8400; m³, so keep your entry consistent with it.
27.921; m³
